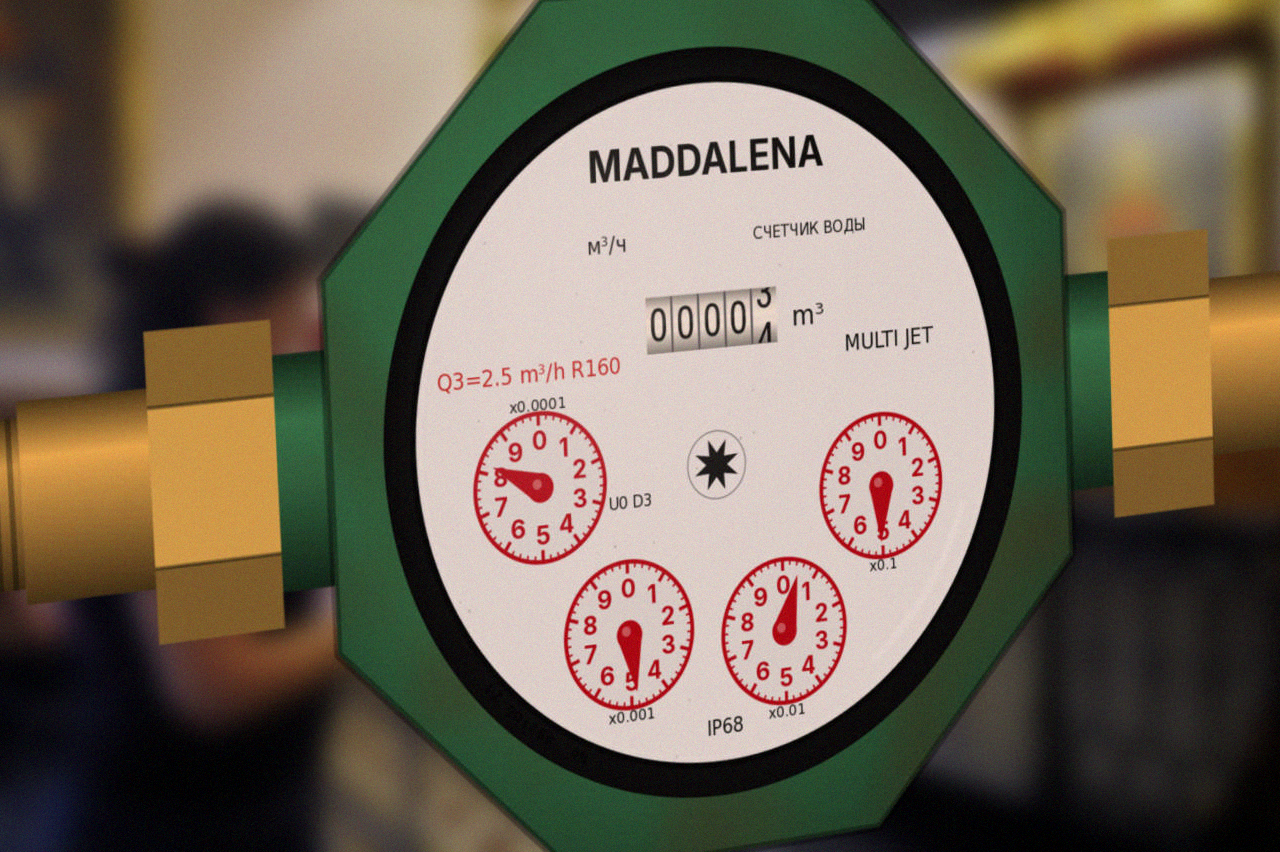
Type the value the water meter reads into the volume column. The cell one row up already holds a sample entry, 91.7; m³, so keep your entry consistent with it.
3.5048; m³
